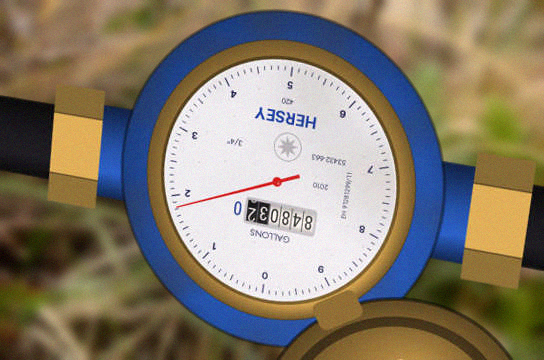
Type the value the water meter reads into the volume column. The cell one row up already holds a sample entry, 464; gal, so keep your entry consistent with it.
8480321.8; gal
